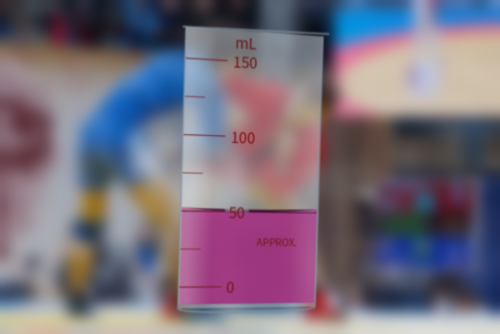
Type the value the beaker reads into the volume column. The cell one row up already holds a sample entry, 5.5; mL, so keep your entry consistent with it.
50; mL
